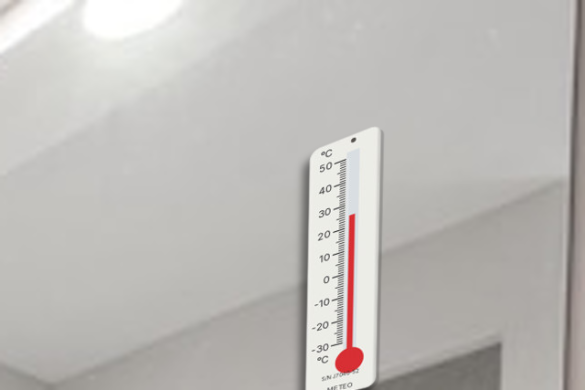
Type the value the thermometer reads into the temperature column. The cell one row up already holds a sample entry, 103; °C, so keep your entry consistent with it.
25; °C
